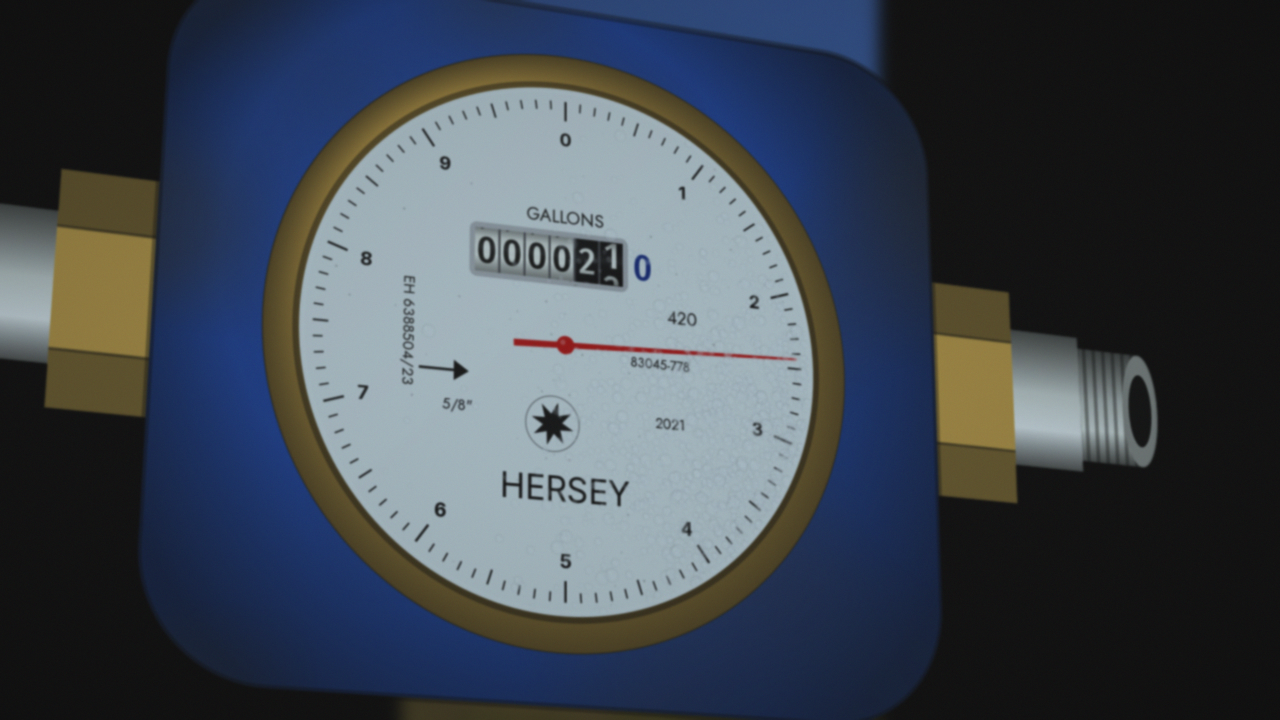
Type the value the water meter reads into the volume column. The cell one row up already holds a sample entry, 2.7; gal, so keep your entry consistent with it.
212.4; gal
